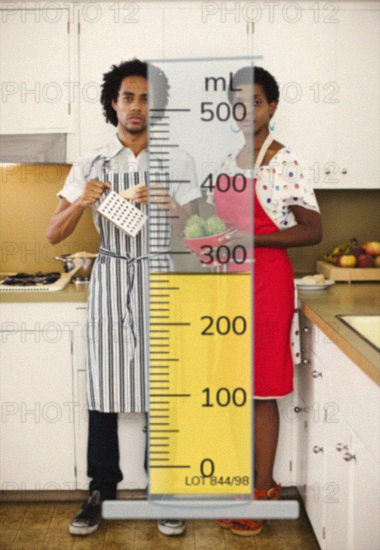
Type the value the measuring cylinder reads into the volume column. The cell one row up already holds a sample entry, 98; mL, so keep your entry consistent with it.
270; mL
